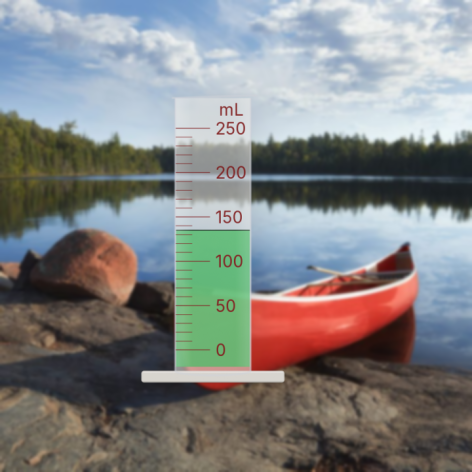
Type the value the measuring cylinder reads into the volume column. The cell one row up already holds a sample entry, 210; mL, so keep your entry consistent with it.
135; mL
